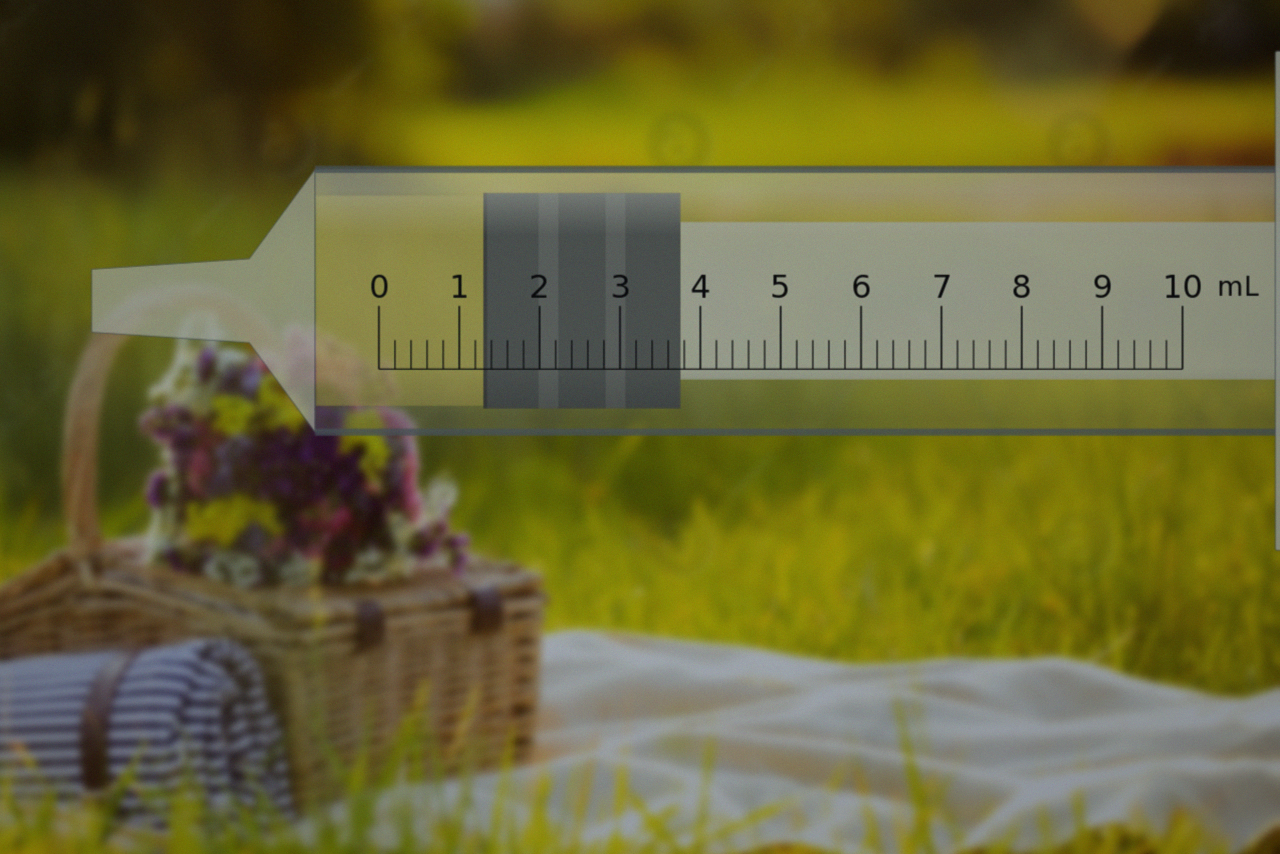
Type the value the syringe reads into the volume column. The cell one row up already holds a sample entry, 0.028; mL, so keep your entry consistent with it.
1.3; mL
